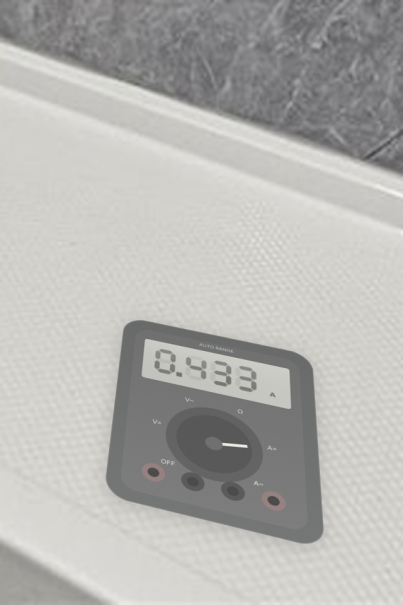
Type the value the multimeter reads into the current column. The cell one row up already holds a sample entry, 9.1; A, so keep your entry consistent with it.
0.433; A
